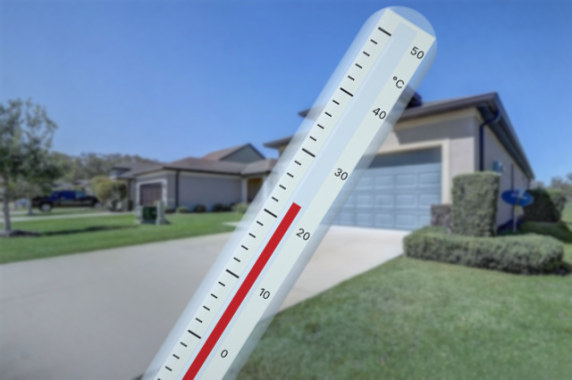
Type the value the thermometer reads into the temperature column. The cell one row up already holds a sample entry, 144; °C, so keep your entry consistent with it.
23; °C
